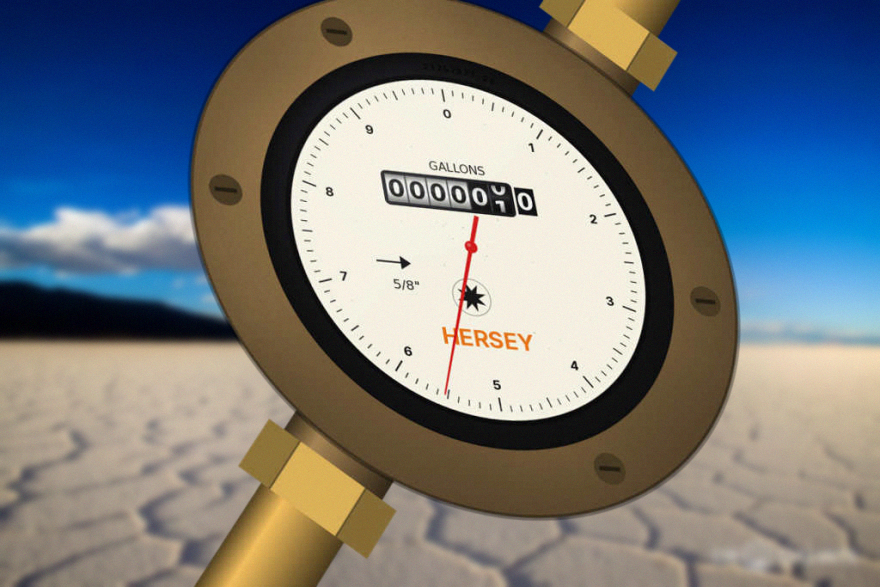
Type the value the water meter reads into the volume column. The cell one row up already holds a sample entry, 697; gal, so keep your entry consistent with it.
5.5; gal
